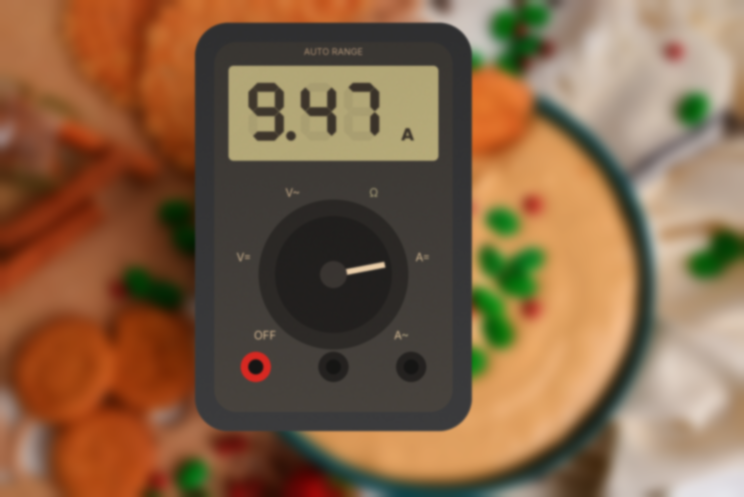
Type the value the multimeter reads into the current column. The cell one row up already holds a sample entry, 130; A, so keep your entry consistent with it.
9.47; A
